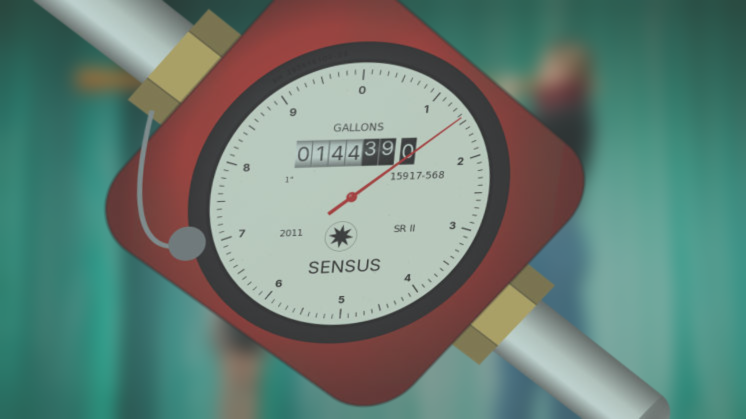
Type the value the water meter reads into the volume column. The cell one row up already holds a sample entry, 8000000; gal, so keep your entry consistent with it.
144391.4; gal
